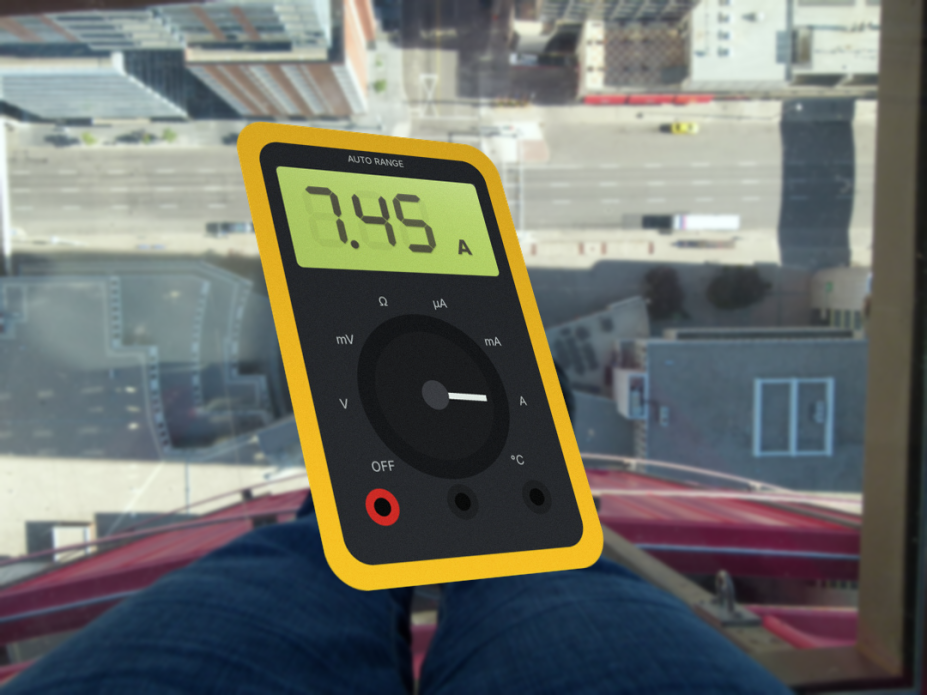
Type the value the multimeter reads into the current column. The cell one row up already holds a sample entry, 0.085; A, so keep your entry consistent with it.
7.45; A
